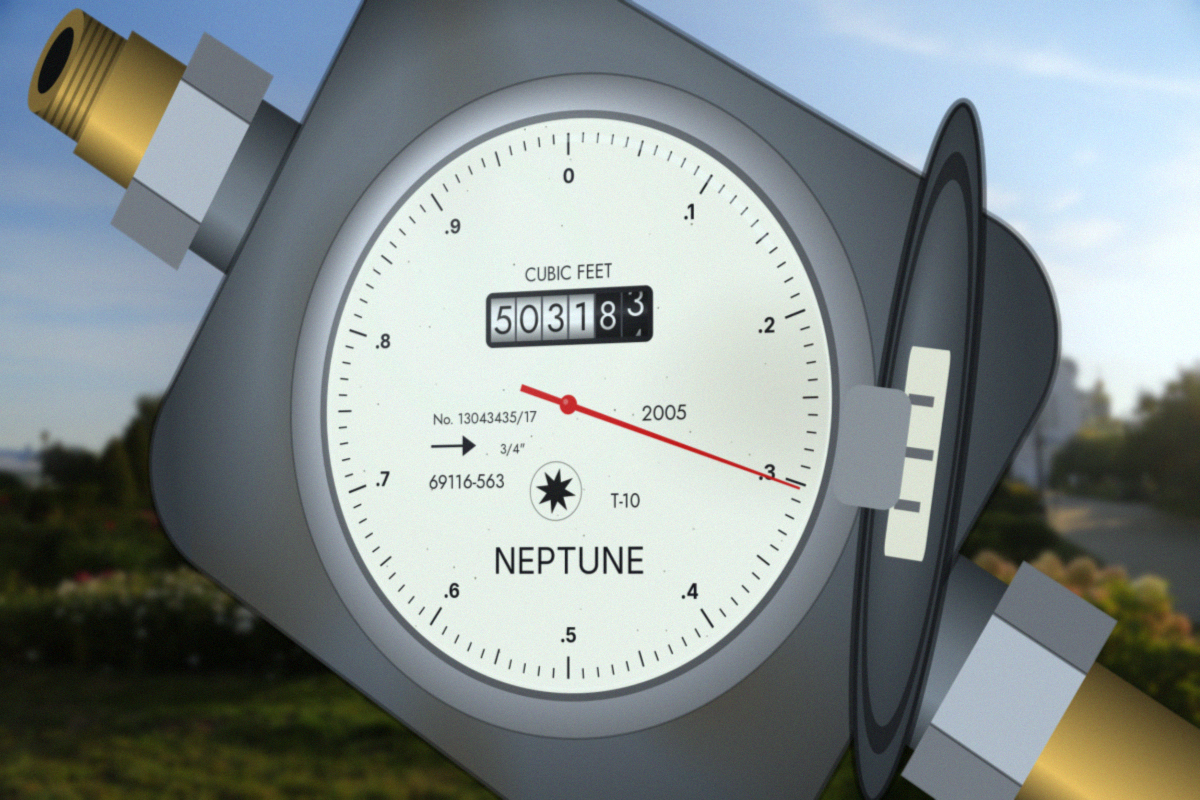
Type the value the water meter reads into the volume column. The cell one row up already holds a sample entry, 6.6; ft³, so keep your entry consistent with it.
503183.30; ft³
